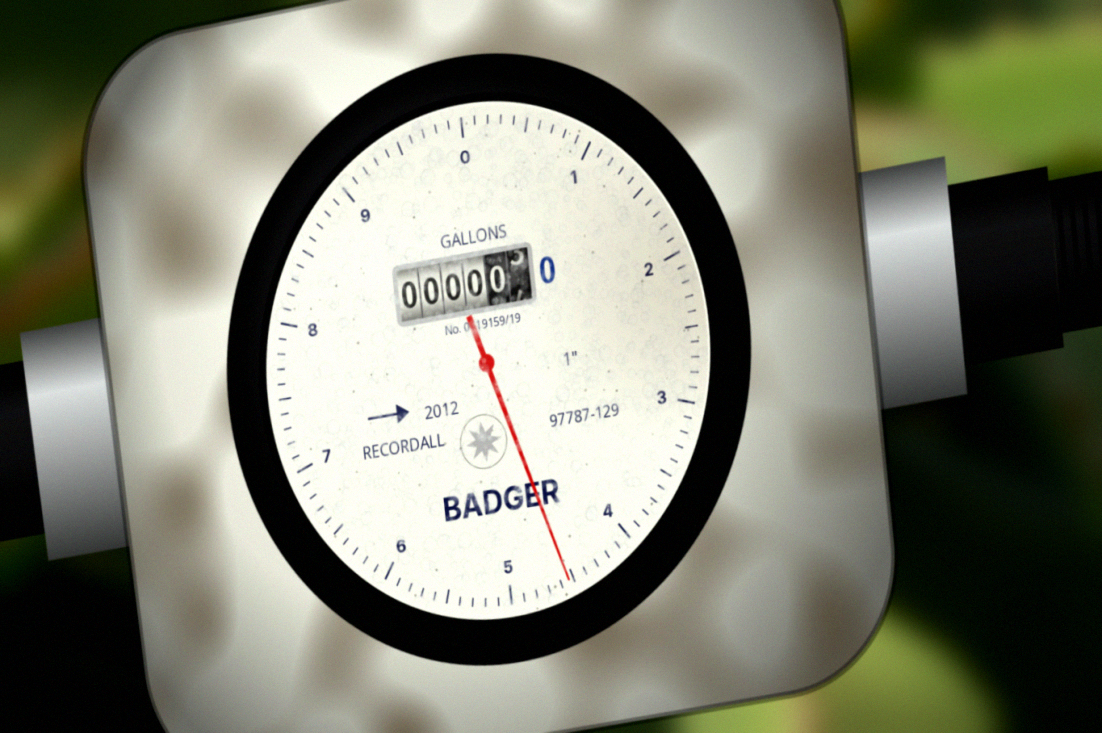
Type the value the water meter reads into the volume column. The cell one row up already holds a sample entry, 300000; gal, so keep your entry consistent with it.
34.5; gal
